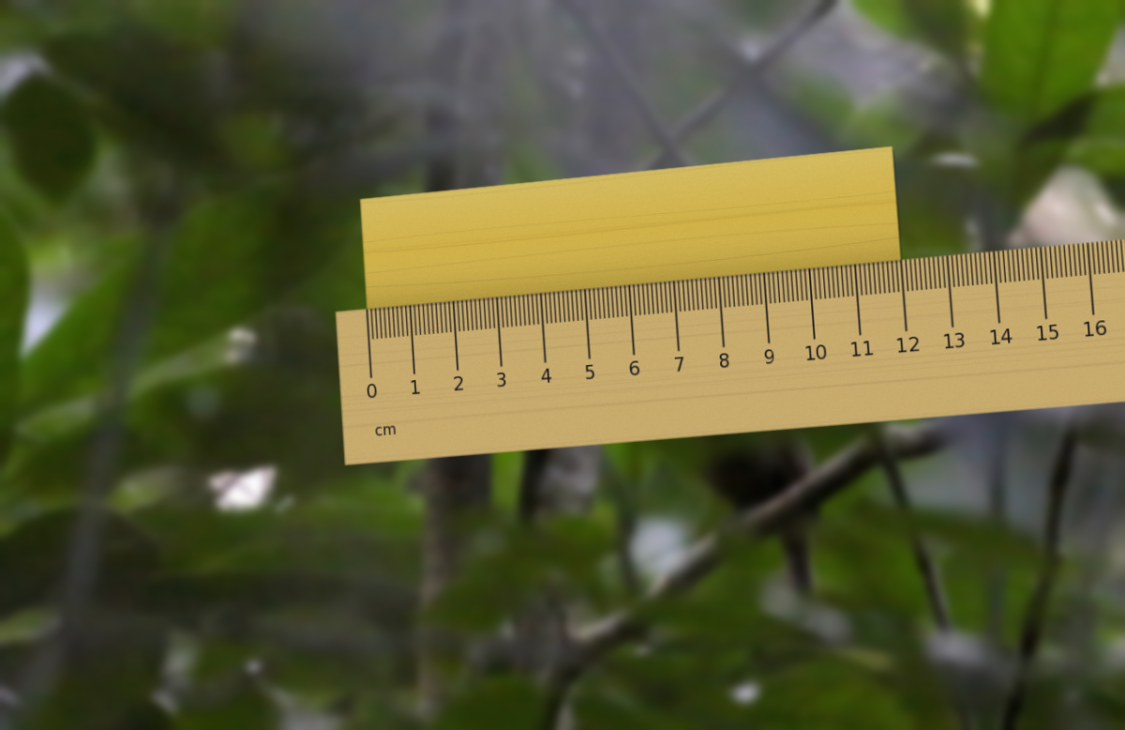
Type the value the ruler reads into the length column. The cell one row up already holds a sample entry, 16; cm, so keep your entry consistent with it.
12; cm
